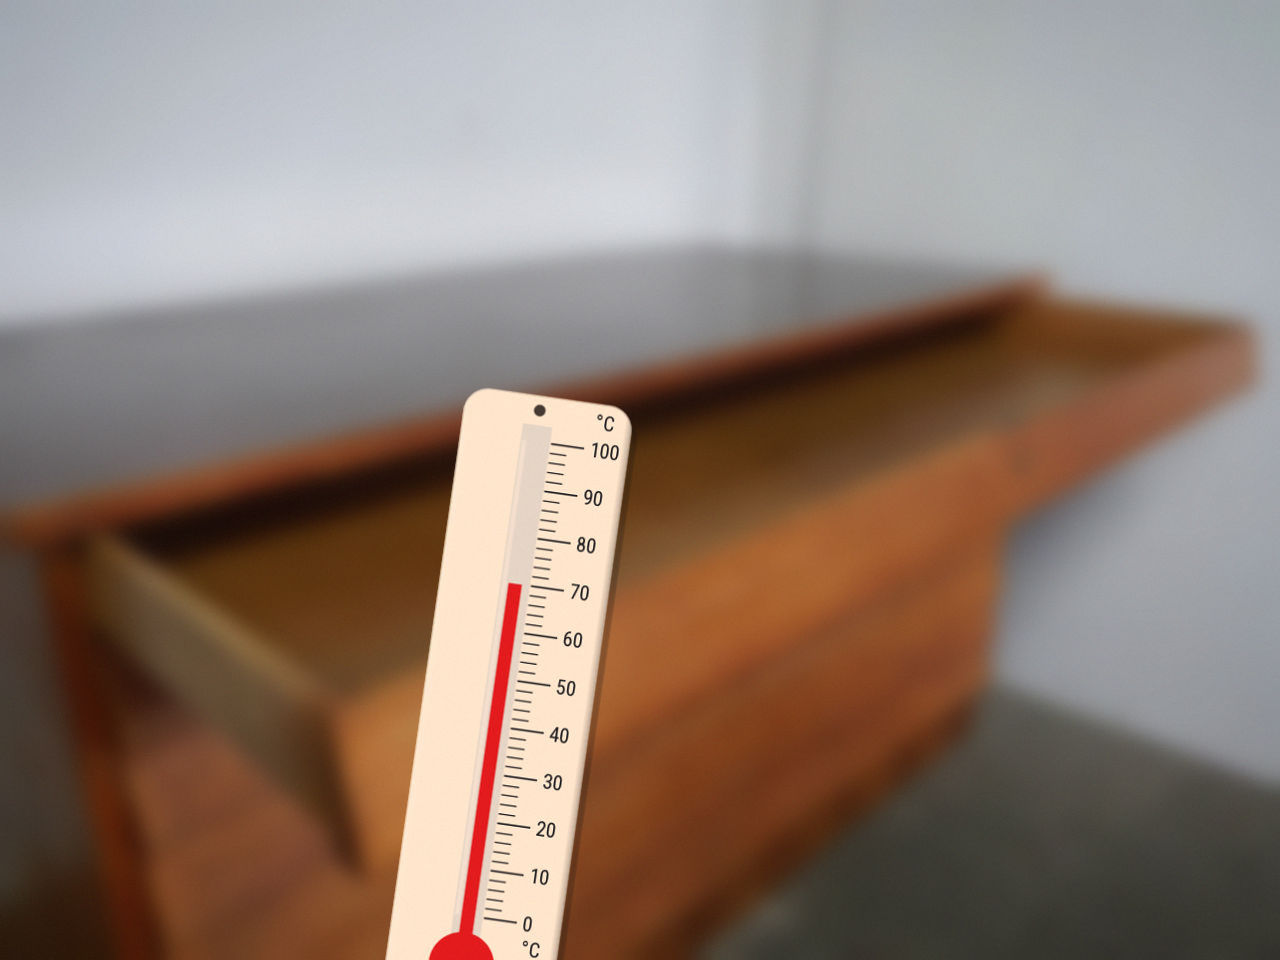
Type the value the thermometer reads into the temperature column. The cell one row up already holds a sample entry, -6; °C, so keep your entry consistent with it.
70; °C
